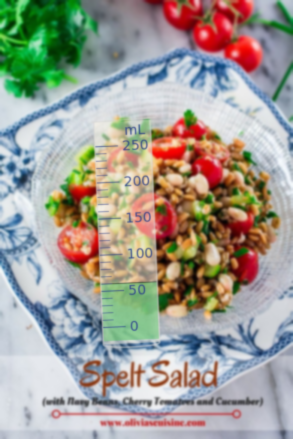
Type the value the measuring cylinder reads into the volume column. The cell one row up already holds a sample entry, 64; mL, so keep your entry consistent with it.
60; mL
